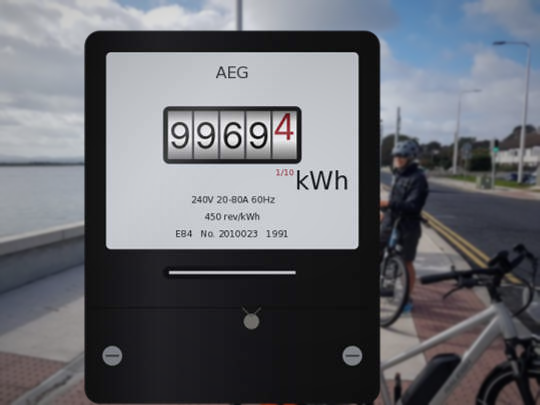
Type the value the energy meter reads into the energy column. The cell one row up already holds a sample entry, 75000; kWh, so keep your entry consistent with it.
9969.4; kWh
